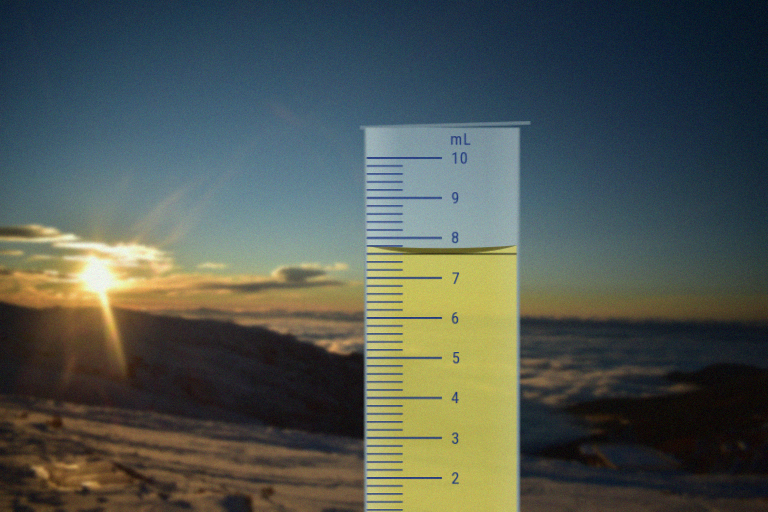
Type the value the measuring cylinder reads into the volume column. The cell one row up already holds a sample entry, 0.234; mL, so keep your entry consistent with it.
7.6; mL
